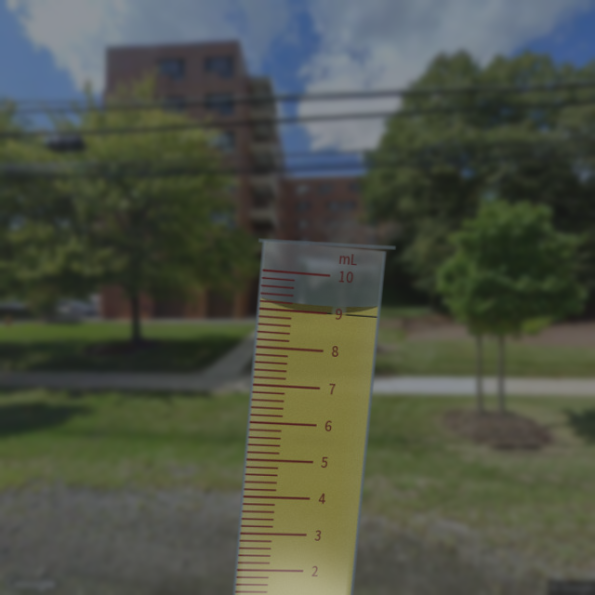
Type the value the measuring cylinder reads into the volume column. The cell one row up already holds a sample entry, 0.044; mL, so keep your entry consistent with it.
9; mL
